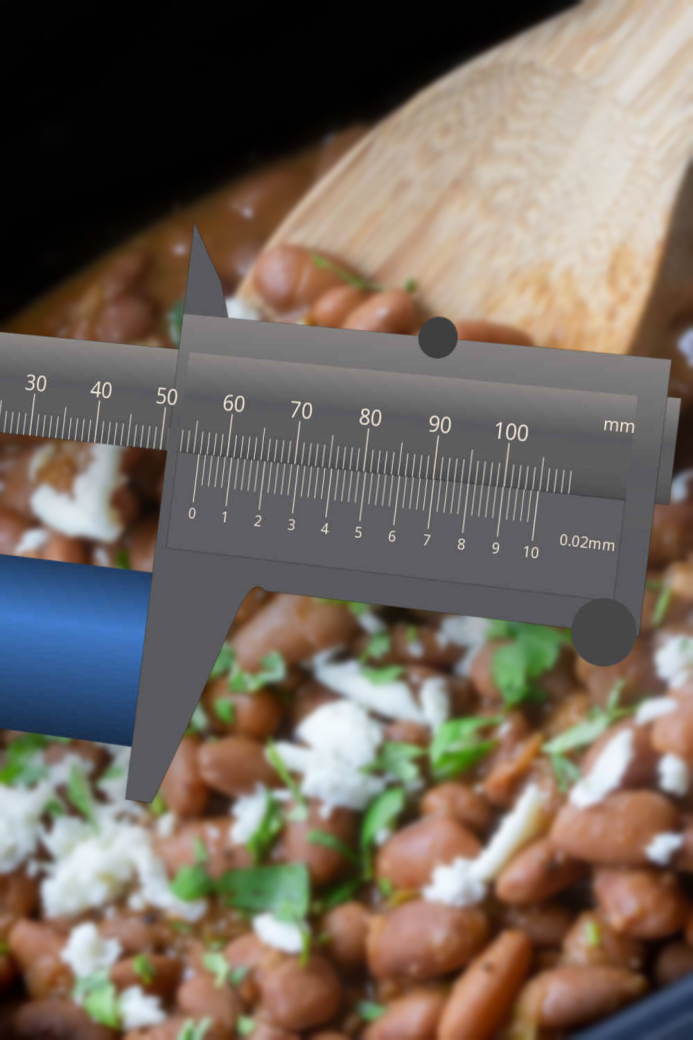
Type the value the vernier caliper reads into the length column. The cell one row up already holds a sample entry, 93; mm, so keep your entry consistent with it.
55.8; mm
